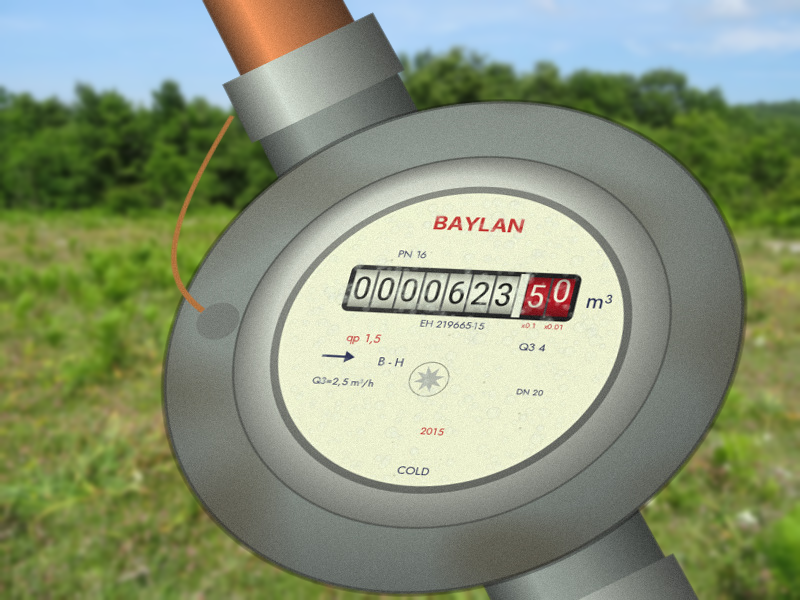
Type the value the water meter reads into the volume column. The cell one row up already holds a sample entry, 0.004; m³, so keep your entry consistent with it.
623.50; m³
